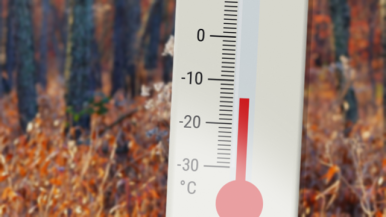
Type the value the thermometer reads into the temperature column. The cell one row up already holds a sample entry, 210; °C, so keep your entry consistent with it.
-14; °C
